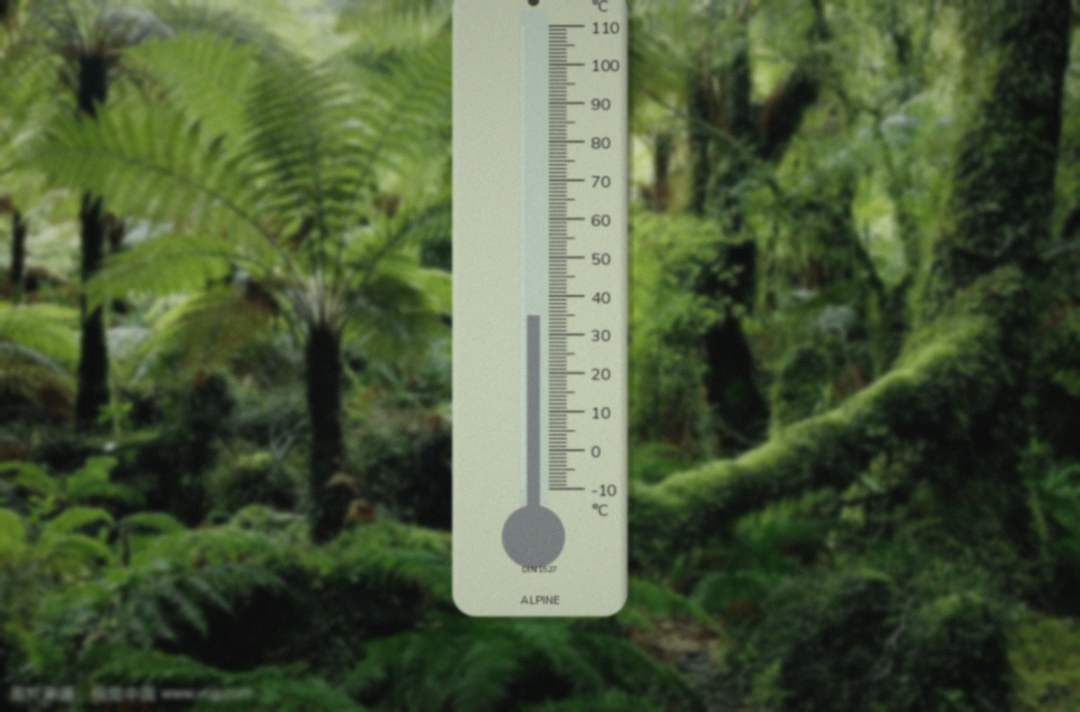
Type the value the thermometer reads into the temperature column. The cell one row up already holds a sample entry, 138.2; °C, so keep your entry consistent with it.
35; °C
